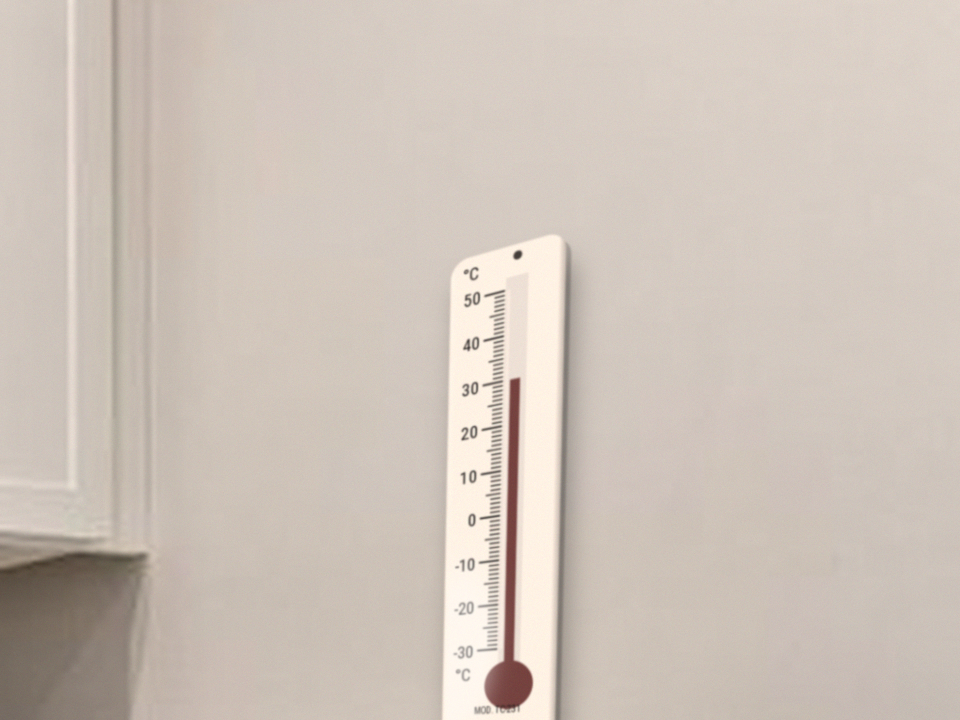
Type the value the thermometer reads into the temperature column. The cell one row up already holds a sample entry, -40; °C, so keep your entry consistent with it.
30; °C
